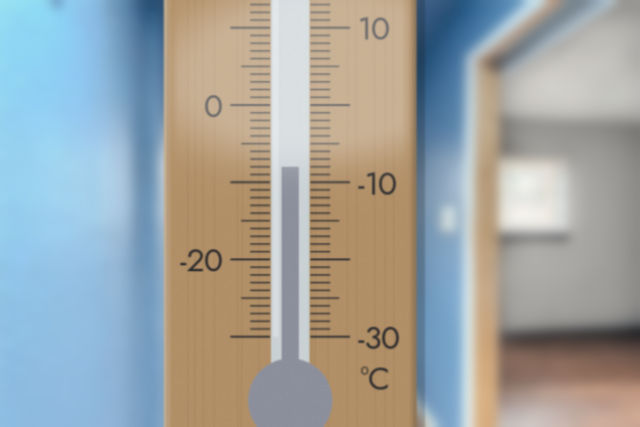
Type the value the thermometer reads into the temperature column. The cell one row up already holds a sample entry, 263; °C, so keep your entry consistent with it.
-8; °C
